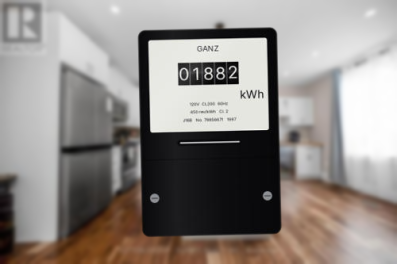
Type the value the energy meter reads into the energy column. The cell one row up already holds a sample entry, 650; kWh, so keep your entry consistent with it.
1882; kWh
